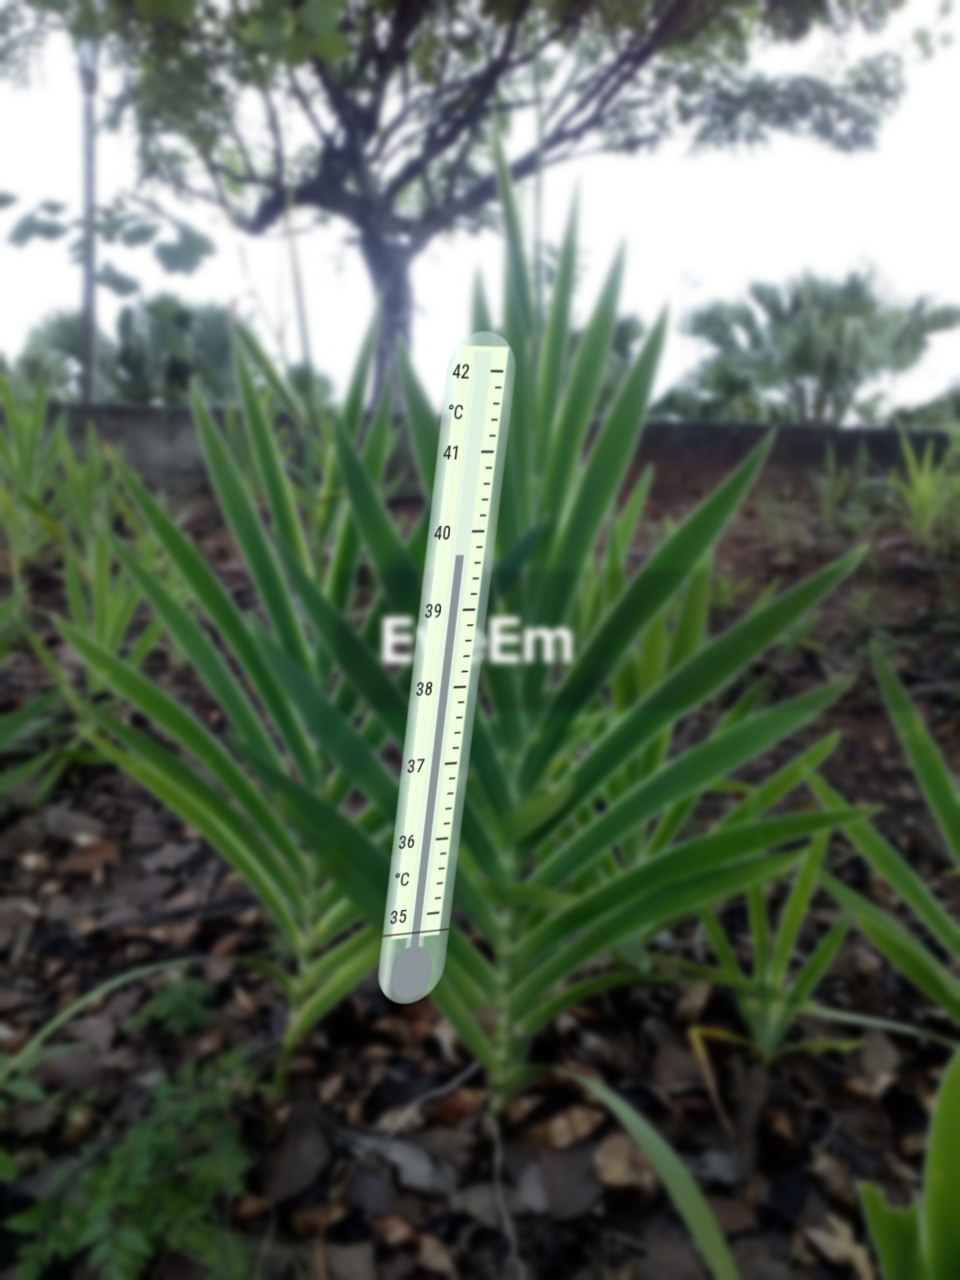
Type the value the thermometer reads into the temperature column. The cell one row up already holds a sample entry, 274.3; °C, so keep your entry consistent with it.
39.7; °C
